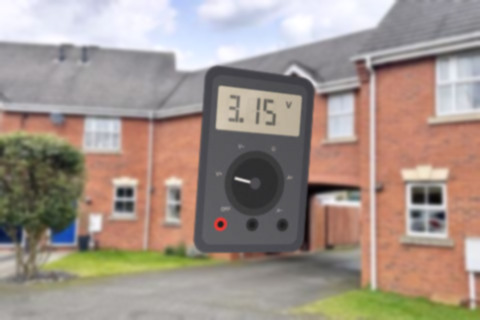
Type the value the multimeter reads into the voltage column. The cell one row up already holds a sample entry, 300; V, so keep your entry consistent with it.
3.15; V
